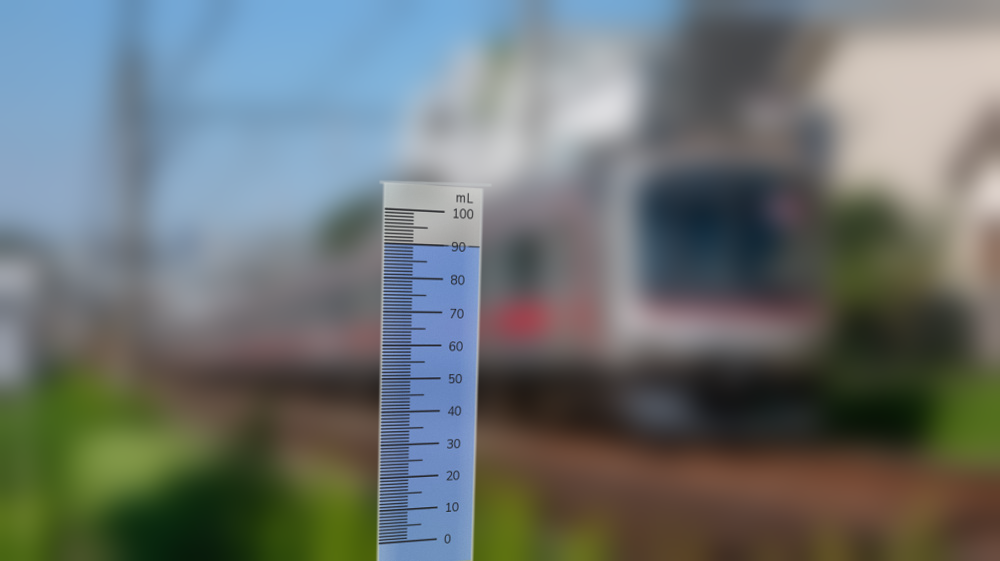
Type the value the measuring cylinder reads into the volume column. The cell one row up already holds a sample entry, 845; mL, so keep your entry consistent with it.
90; mL
